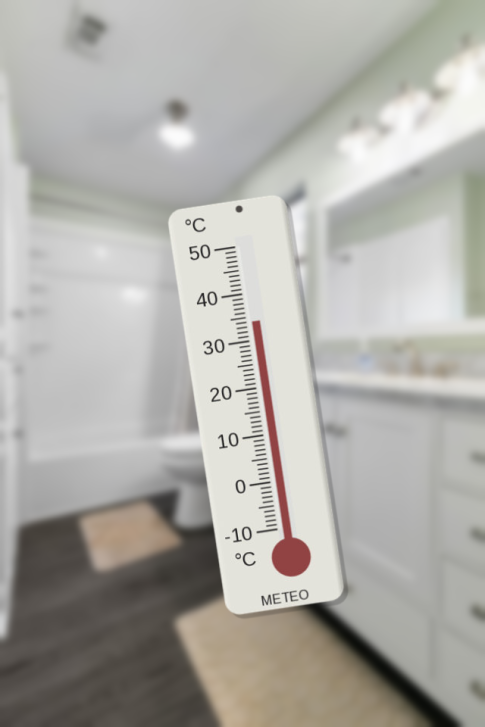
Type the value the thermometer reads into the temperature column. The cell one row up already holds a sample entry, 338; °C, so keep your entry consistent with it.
34; °C
